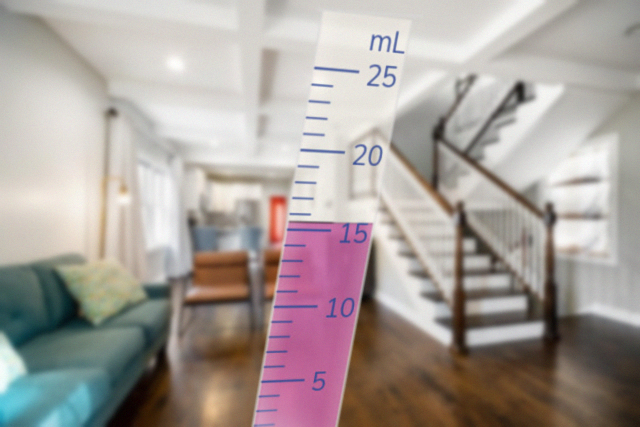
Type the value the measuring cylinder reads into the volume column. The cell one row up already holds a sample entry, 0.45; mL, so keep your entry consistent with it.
15.5; mL
